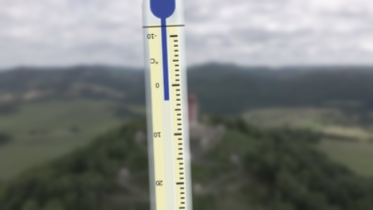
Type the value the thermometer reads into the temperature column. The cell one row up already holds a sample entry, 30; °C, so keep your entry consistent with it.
3; °C
